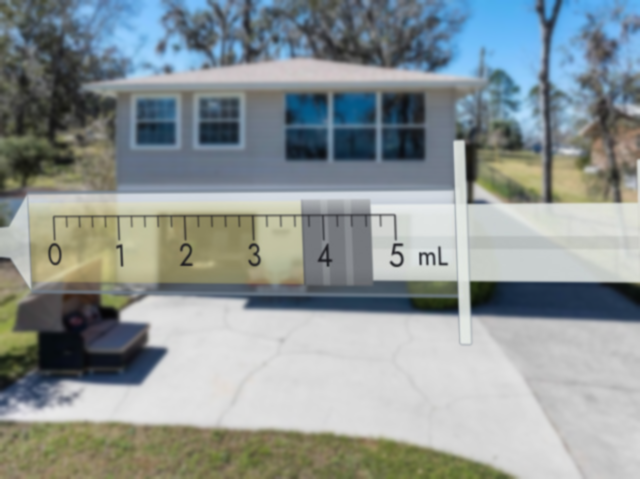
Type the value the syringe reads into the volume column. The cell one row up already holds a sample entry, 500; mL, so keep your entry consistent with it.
3.7; mL
